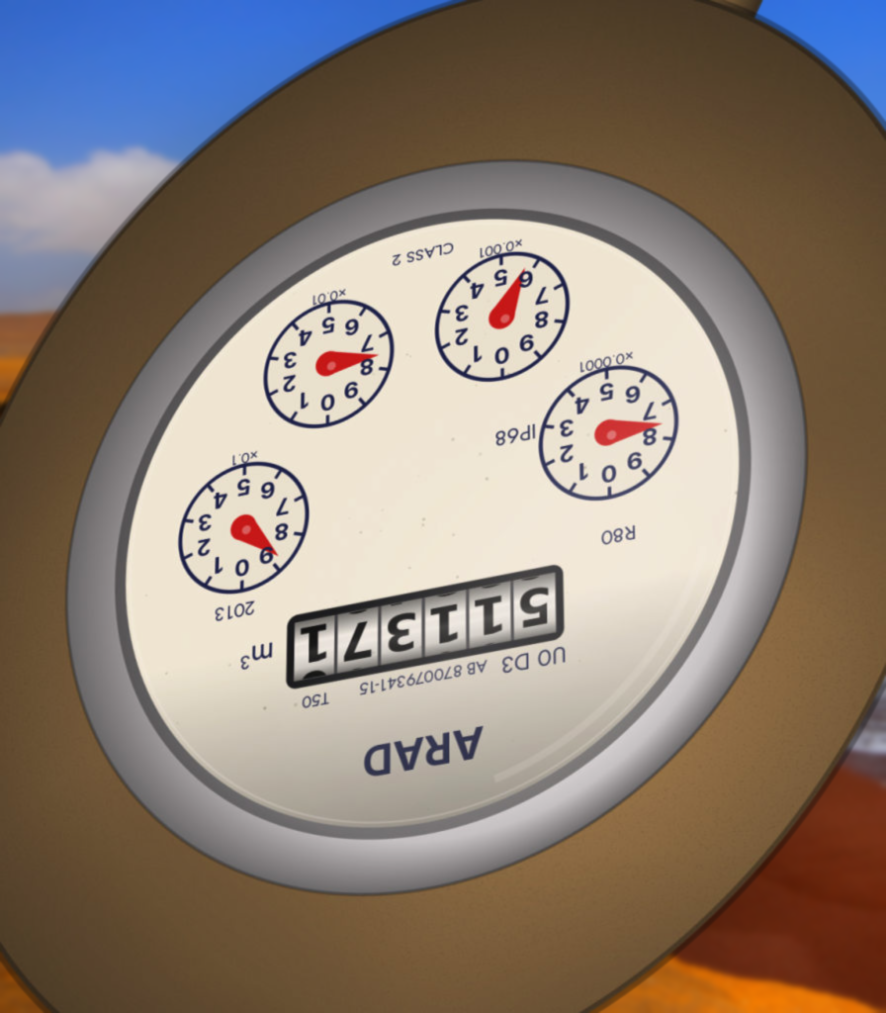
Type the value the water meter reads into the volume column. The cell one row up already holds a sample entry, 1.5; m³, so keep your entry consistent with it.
511370.8757; m³
